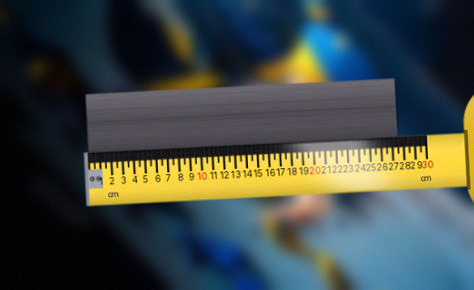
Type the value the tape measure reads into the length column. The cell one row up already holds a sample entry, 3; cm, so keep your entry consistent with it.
27.5; cm
